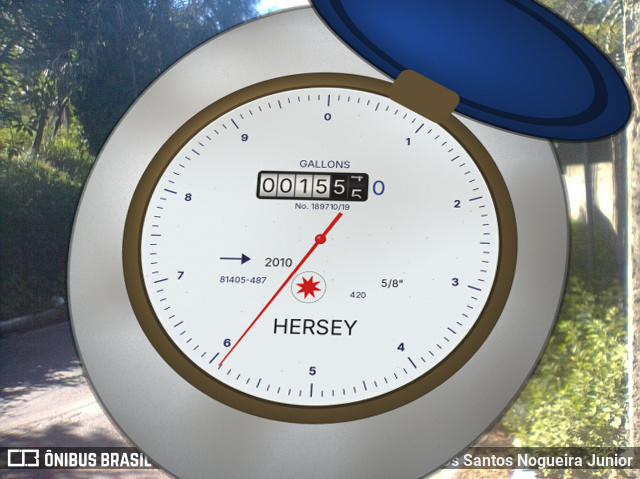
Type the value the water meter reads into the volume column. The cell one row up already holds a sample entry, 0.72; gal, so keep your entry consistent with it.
15545.9; gal
